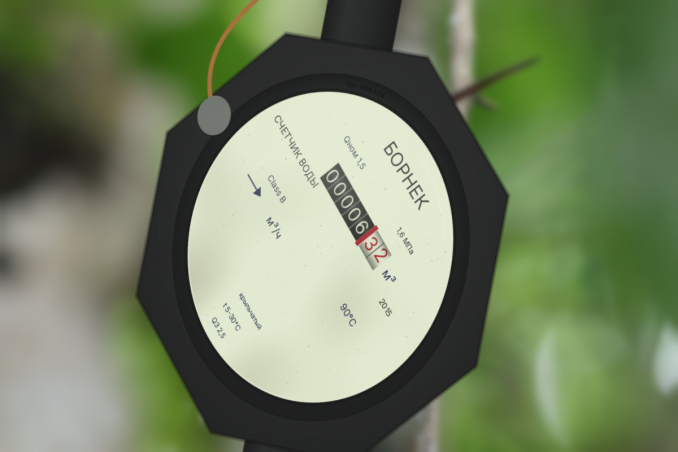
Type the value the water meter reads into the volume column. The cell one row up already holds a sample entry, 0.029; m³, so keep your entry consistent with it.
6.32; m³
